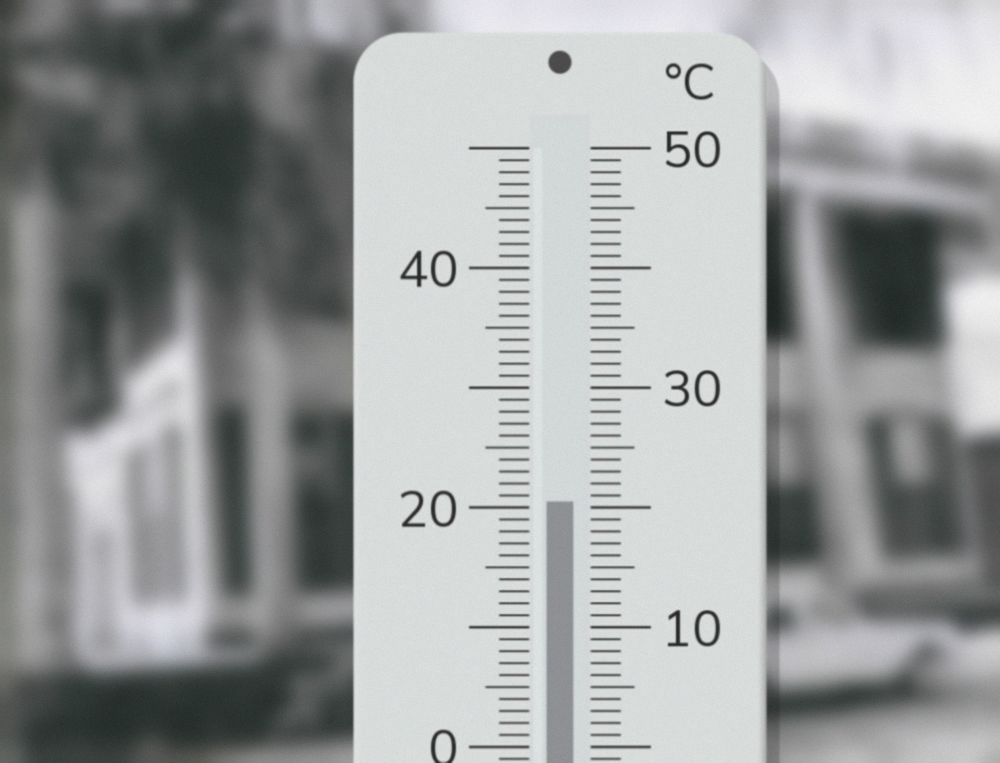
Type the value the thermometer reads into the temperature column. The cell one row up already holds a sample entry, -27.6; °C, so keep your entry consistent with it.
20.5; °C
